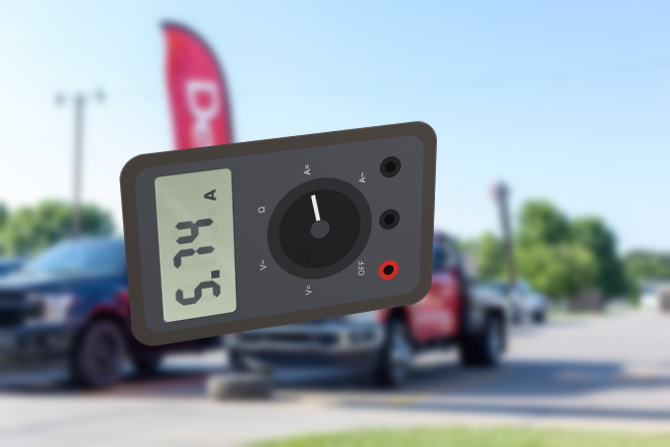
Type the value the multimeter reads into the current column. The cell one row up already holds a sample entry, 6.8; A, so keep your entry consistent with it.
5.74; A
